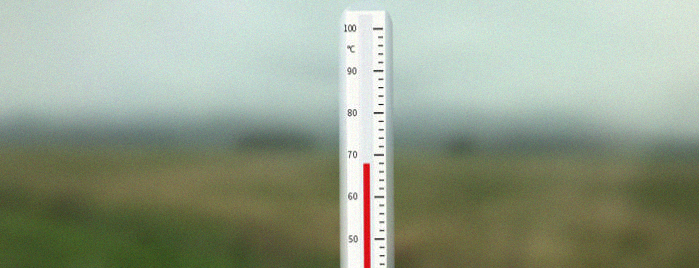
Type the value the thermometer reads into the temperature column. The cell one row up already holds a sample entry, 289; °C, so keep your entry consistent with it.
68; °C
